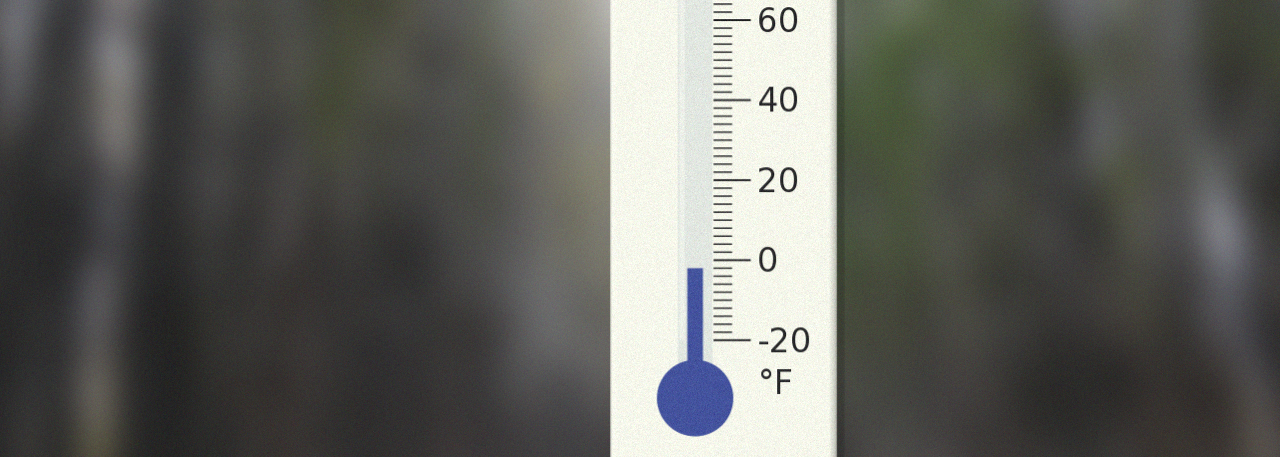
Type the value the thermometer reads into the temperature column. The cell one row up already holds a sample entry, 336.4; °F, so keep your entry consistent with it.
-2; °F
